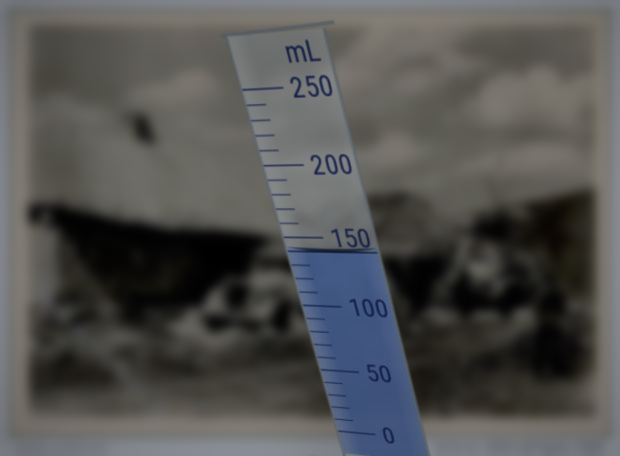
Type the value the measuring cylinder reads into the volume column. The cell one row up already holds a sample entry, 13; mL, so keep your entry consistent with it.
140; mL
